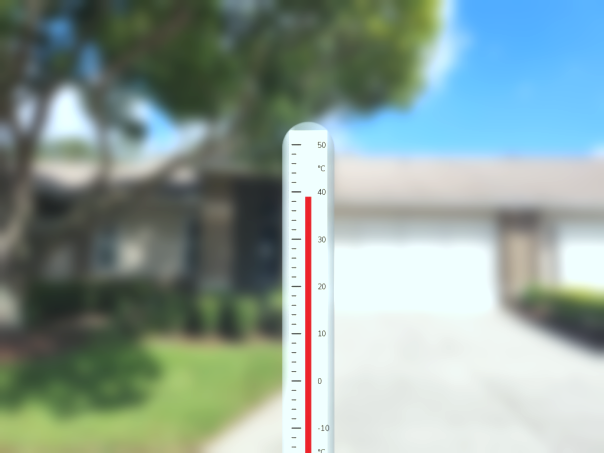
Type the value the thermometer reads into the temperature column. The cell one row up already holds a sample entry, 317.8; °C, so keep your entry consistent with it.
39; °C
